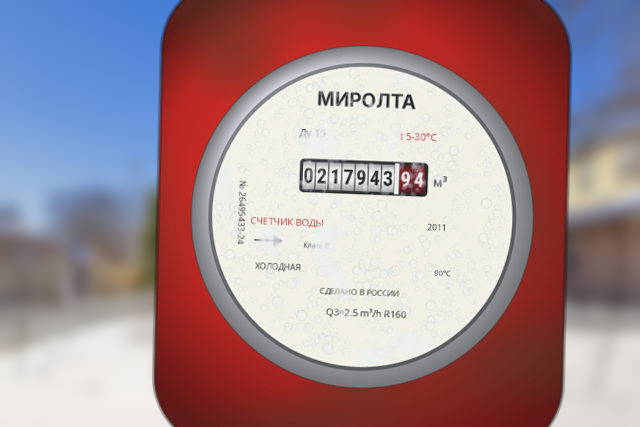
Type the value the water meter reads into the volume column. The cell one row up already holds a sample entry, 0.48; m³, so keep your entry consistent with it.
217943.94; m³
